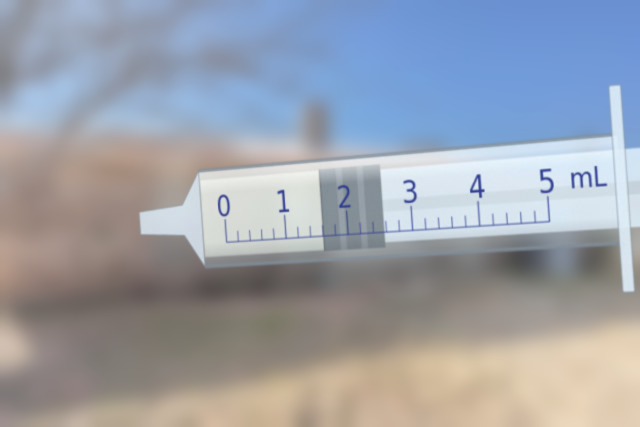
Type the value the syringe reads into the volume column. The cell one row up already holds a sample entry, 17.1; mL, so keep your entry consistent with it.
1.6; mL
